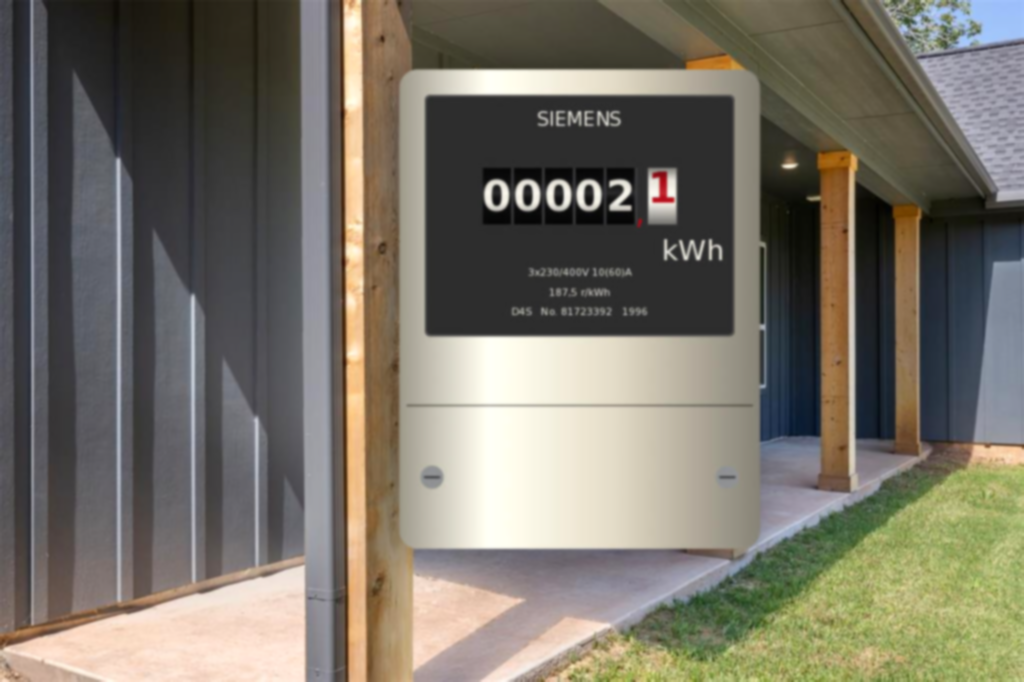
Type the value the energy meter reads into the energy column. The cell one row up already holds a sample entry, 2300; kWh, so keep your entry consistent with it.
2.1; kWh
